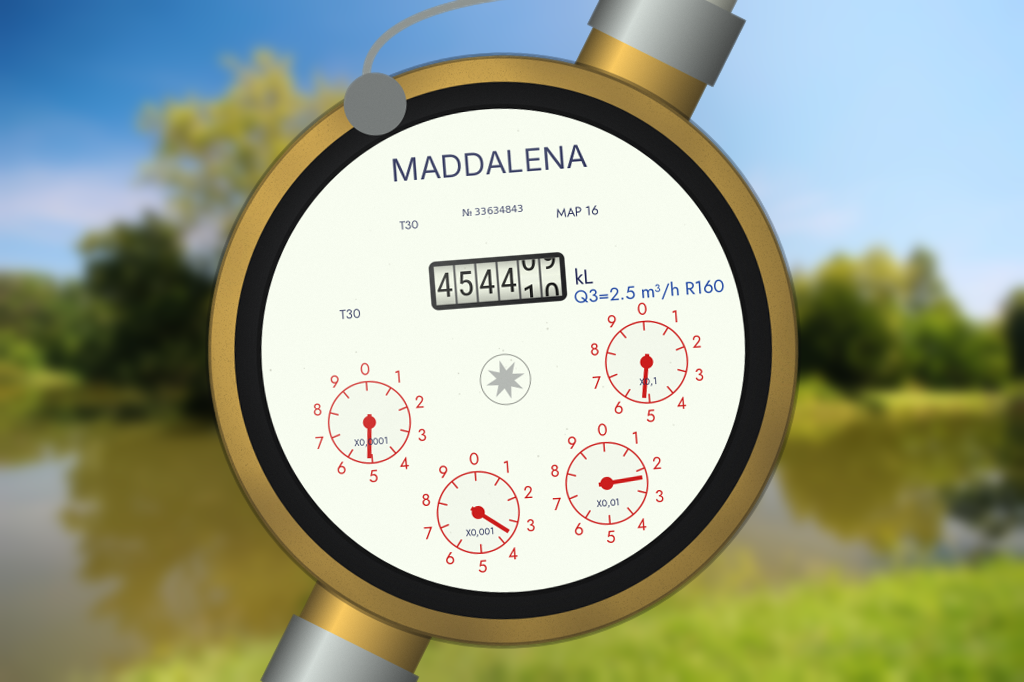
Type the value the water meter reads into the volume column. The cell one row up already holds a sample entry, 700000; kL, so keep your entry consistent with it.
454409.5235; kL
